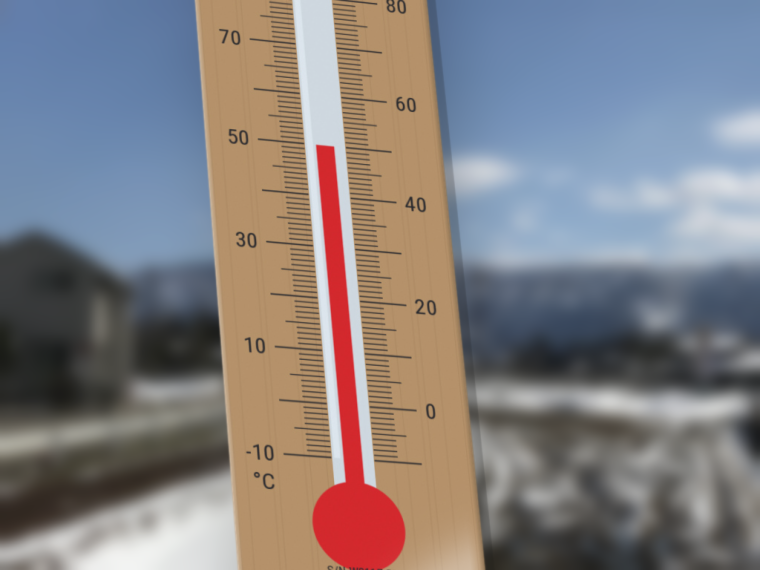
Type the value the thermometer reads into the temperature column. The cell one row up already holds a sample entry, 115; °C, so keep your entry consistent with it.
50; °C
